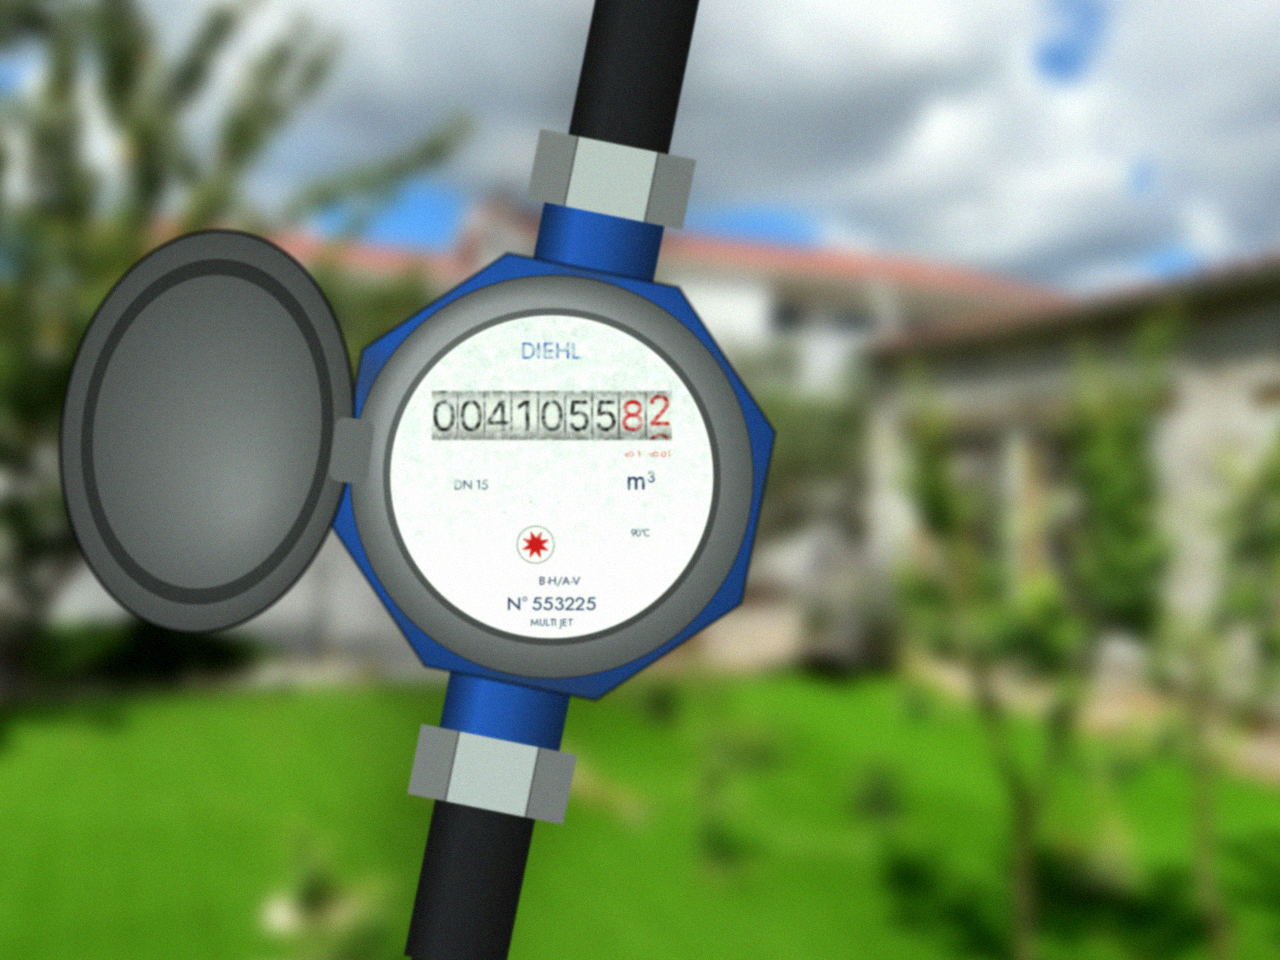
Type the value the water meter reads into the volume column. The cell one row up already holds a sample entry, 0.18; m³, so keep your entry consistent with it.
41055.82; m³
